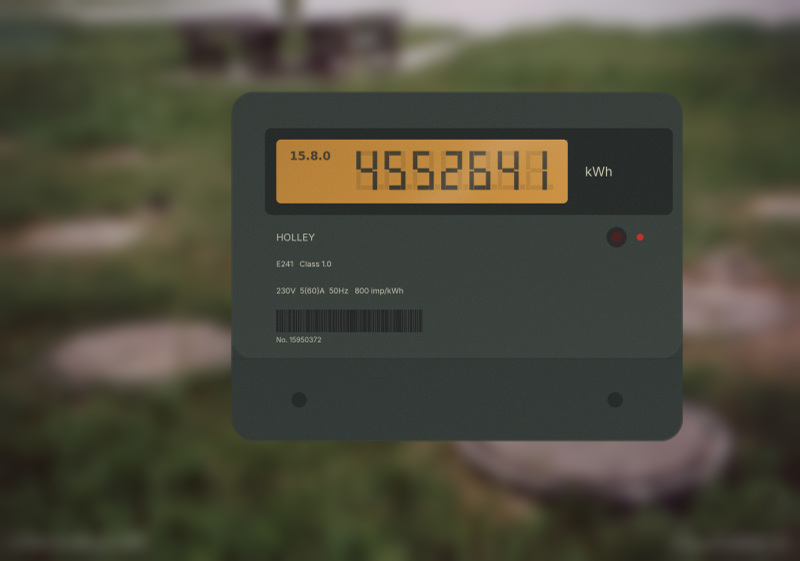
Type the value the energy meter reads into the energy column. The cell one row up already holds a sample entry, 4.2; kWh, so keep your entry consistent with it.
4552641; kWh
